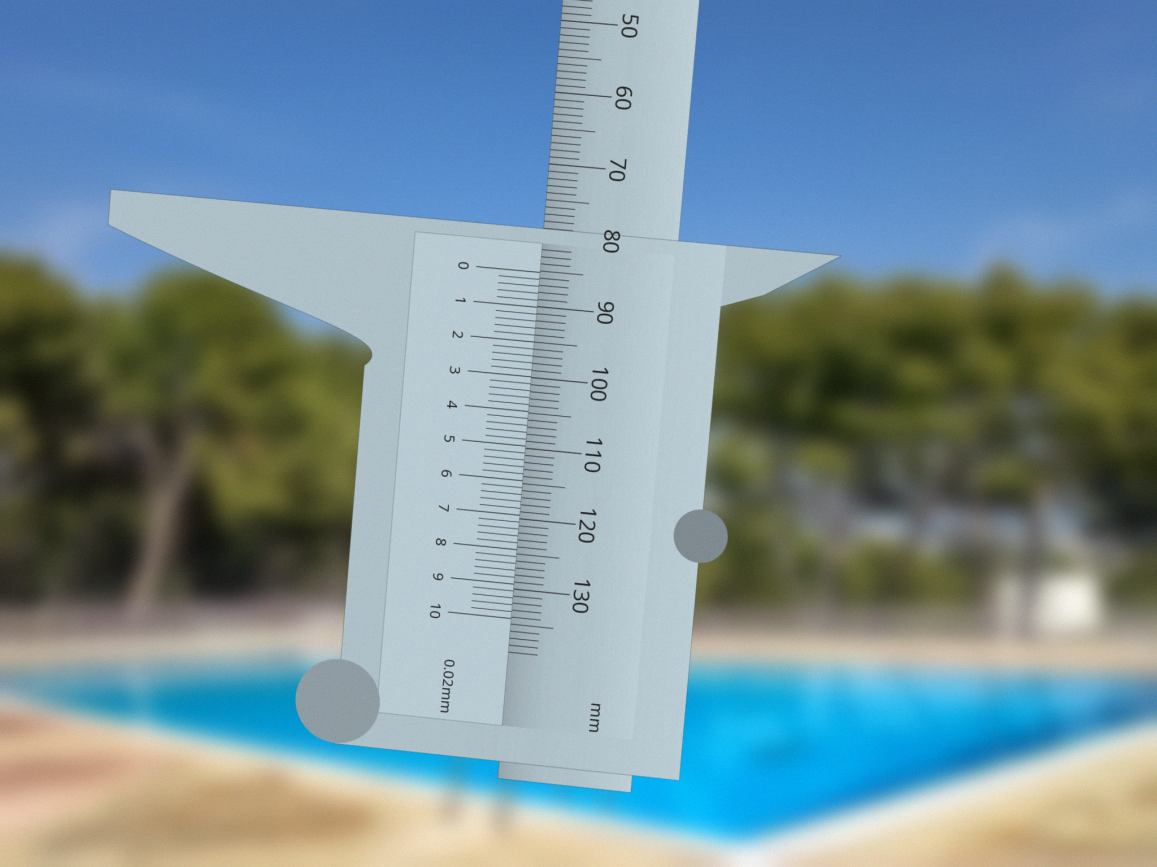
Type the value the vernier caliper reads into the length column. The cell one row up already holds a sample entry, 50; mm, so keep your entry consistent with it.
85.2; mm
